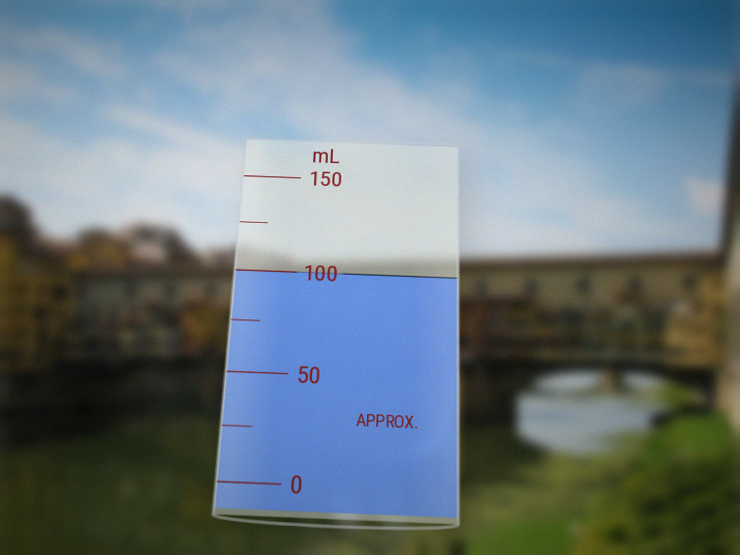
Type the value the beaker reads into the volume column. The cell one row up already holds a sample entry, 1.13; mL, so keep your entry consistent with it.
100; mL
